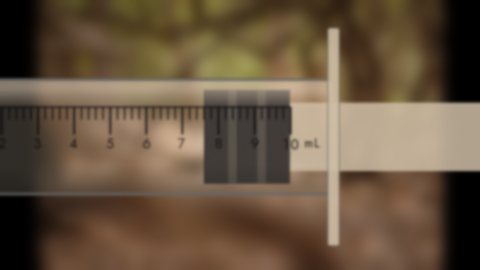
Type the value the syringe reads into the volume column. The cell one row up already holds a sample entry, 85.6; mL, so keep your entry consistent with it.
7.6; mL
